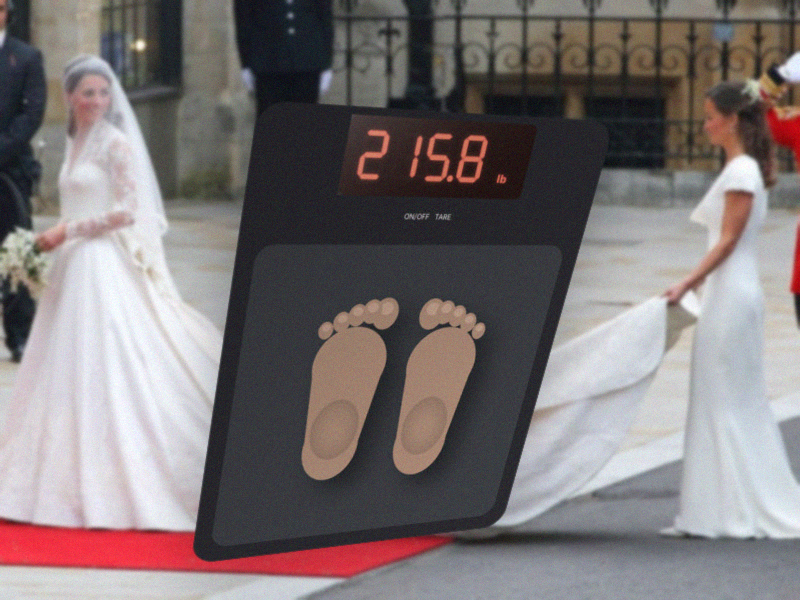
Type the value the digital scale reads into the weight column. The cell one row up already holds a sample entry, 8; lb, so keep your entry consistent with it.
215.8; lb
